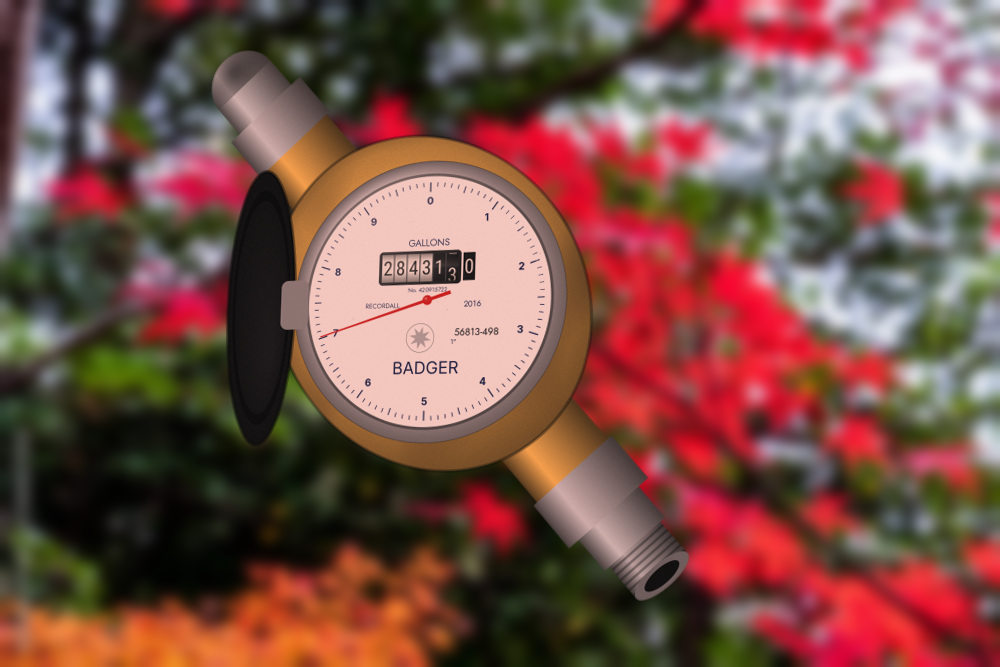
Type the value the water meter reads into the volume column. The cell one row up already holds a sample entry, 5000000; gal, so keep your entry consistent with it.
2843127.0; gal
